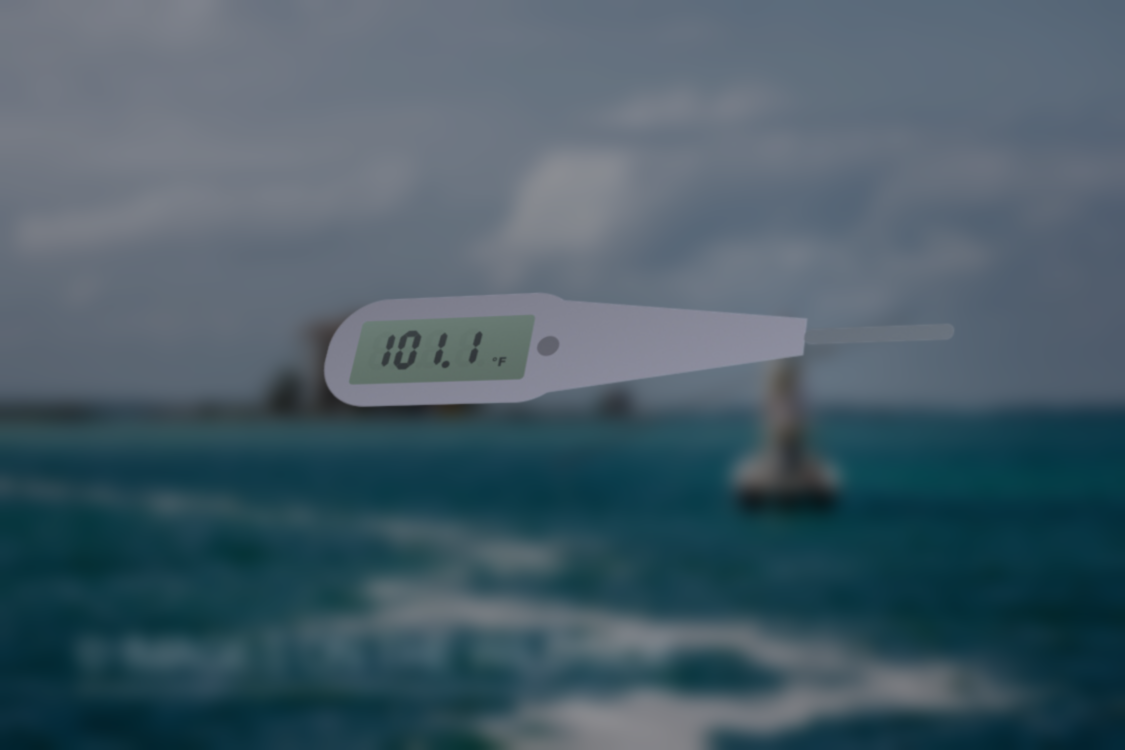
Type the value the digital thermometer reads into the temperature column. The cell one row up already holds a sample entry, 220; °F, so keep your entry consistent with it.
101.1; °F
